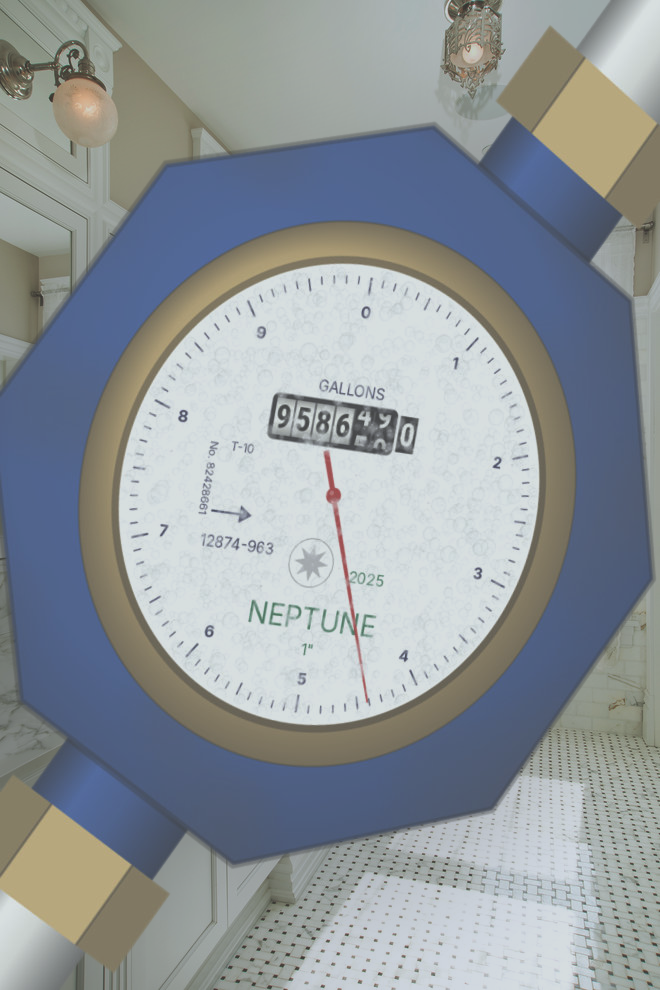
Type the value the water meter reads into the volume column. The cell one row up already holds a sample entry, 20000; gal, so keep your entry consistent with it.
9586494.4; gal
